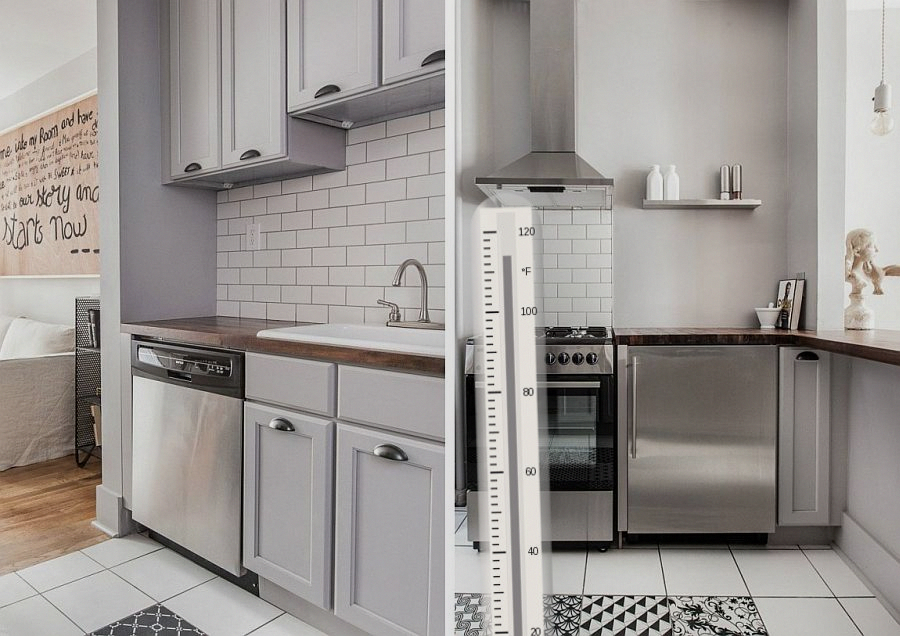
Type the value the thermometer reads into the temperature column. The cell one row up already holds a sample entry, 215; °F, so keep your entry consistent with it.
114; °F
